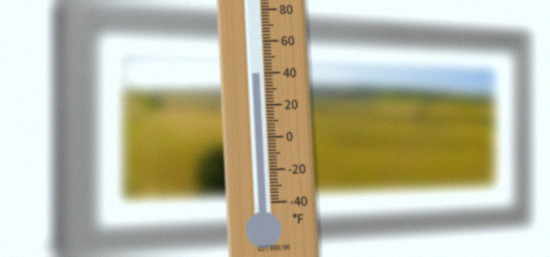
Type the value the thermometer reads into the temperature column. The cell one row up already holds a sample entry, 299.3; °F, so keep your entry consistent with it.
40; °F
